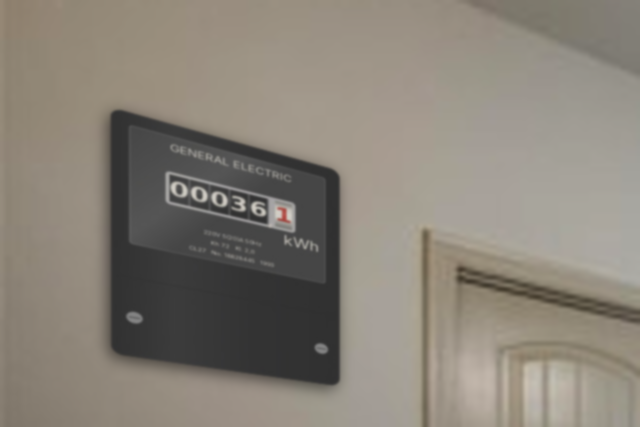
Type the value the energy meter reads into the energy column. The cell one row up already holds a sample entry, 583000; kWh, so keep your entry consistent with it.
36.1; kWh
